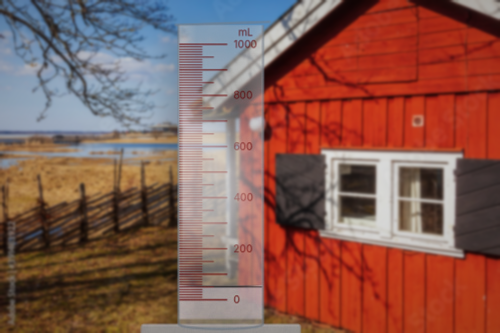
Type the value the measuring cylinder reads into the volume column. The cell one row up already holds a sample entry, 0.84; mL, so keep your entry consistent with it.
50; mL
